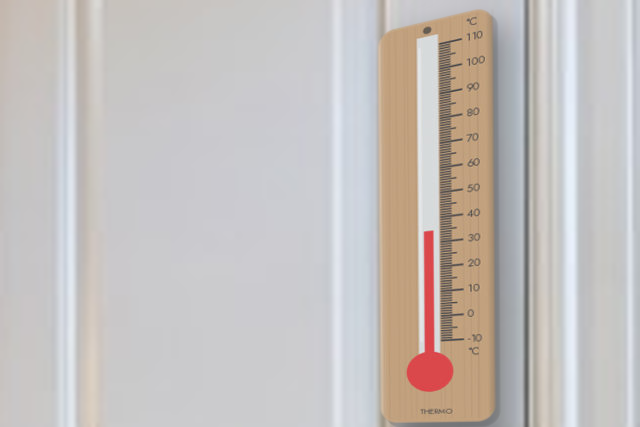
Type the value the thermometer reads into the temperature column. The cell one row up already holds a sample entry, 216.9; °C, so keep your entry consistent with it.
35; °C
